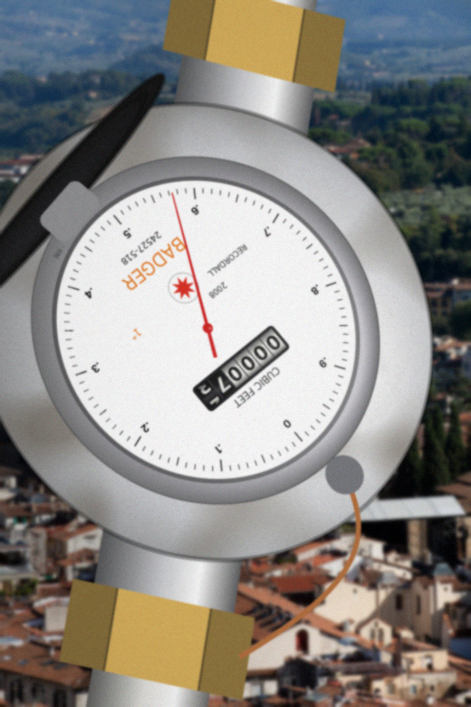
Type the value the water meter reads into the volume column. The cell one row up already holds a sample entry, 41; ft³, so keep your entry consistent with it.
72.57; ft³
